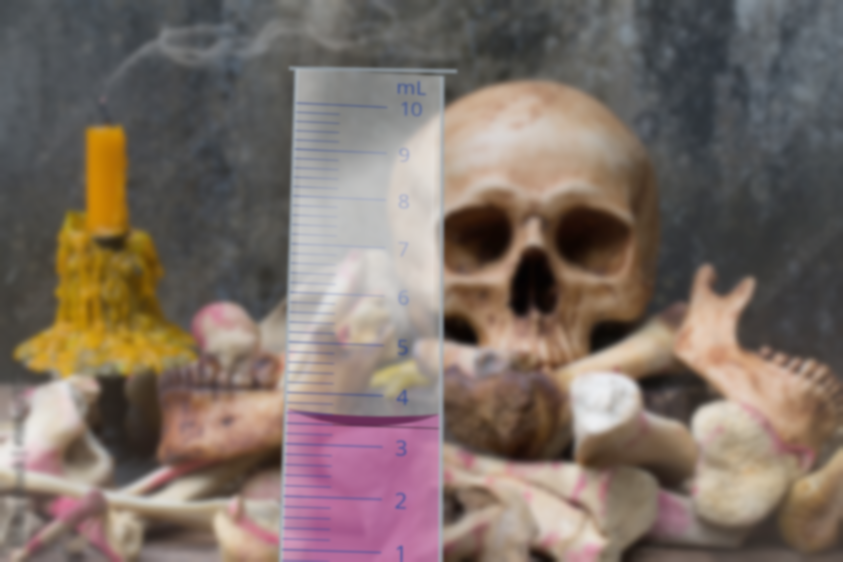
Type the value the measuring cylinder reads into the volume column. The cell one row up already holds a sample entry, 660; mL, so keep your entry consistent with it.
3.4; mL
